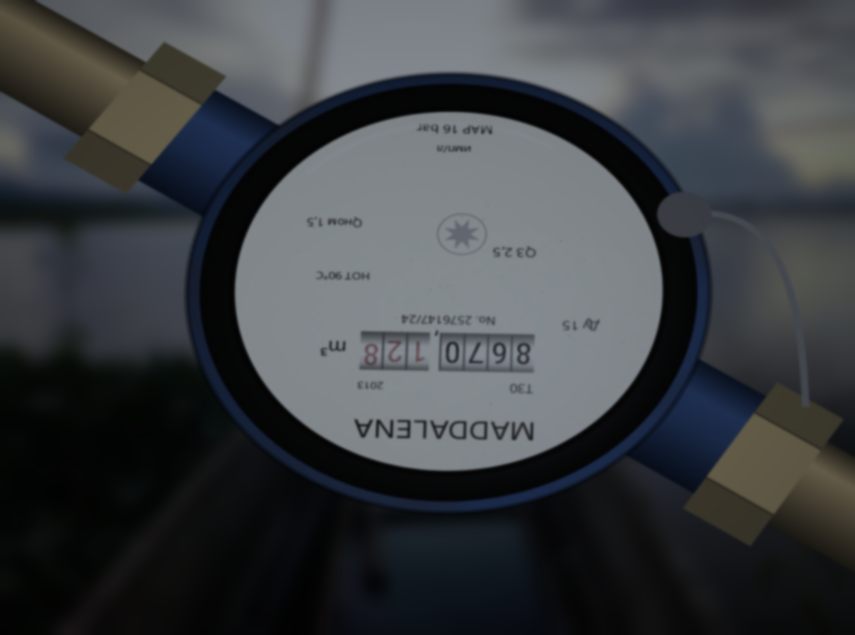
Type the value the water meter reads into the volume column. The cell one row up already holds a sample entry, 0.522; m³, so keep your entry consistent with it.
8670.128; m³
